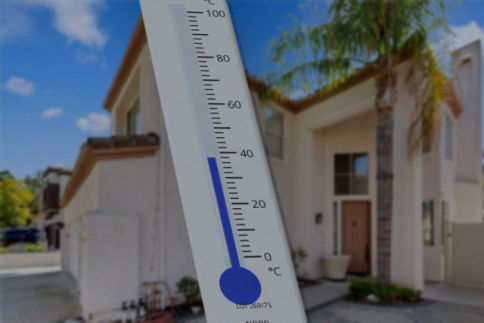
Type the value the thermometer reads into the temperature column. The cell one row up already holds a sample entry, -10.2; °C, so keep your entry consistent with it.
38; °C
